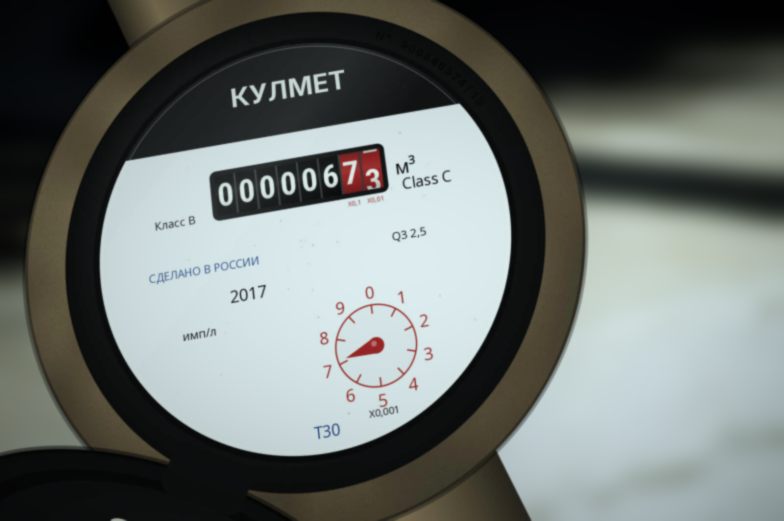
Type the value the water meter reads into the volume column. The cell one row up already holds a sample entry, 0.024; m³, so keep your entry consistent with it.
6.727; m³
